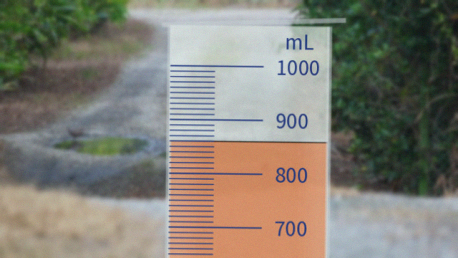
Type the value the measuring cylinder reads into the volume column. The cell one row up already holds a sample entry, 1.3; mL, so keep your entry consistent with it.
860; mL
